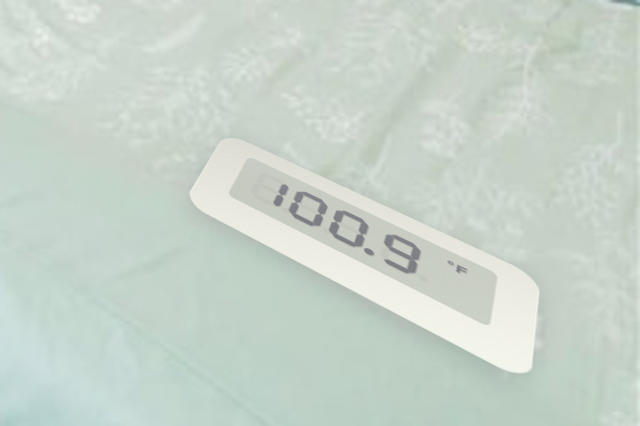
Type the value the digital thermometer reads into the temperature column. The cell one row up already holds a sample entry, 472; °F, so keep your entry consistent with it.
100.9; °F
